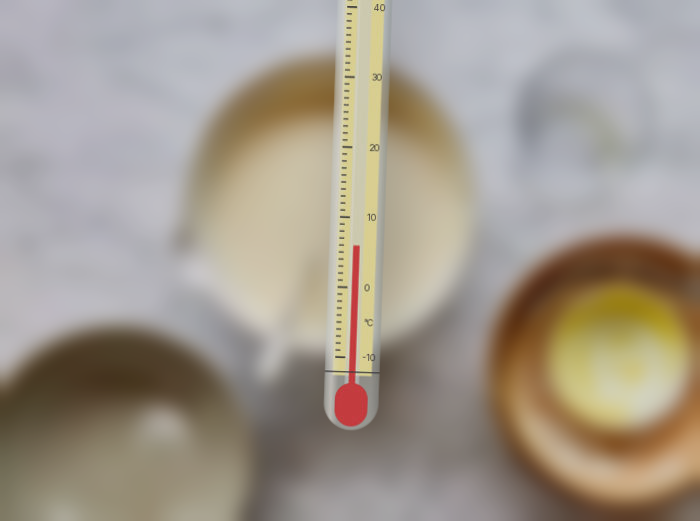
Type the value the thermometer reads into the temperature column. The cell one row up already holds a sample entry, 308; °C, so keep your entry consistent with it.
6; °C
